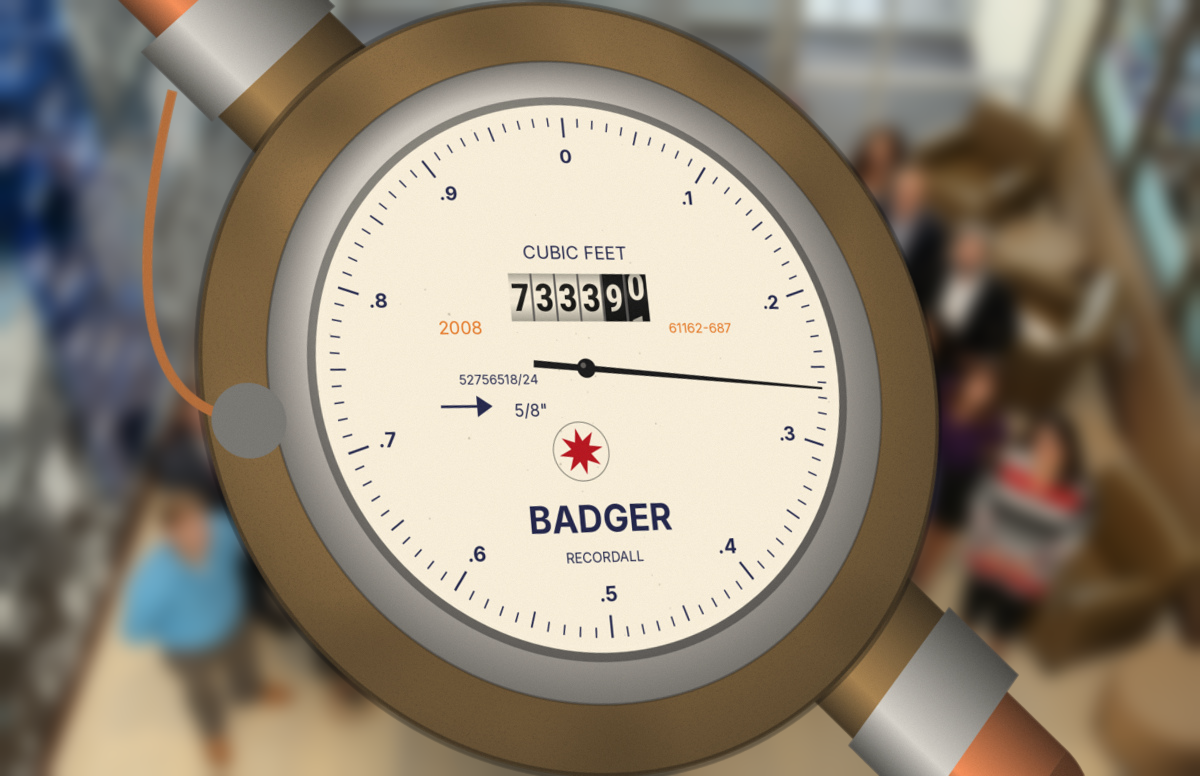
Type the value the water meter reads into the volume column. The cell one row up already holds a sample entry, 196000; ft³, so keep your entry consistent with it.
733390.26; ft³
